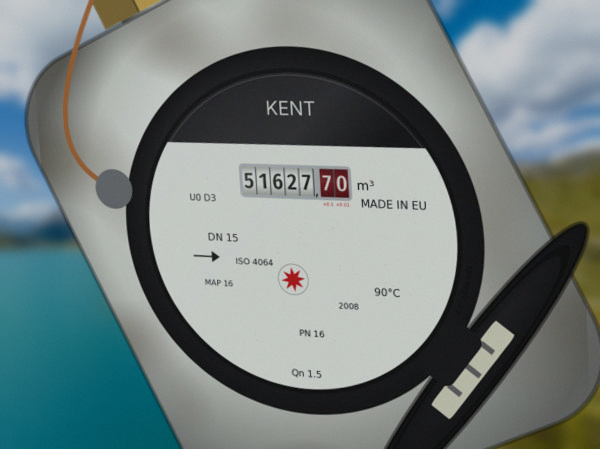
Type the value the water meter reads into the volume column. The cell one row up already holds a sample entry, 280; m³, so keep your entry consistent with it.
51627.70; m³
